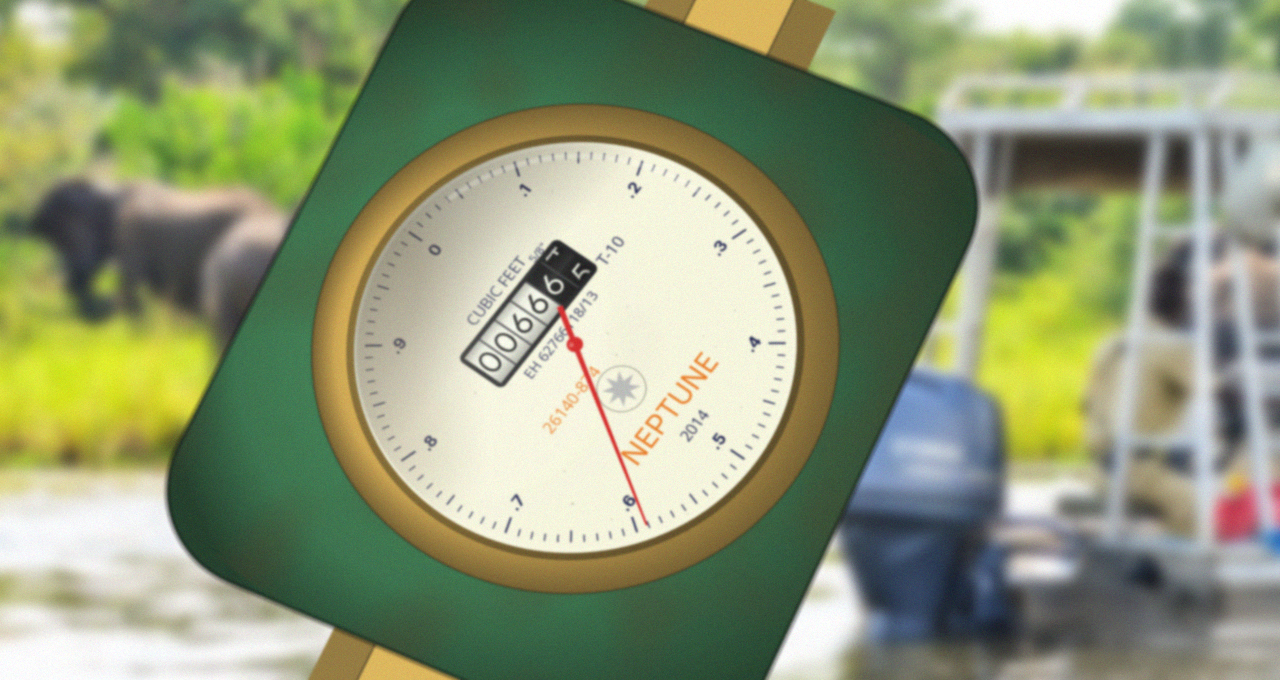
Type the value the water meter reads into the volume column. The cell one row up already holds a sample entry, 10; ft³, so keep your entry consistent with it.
6664.59; ft³
